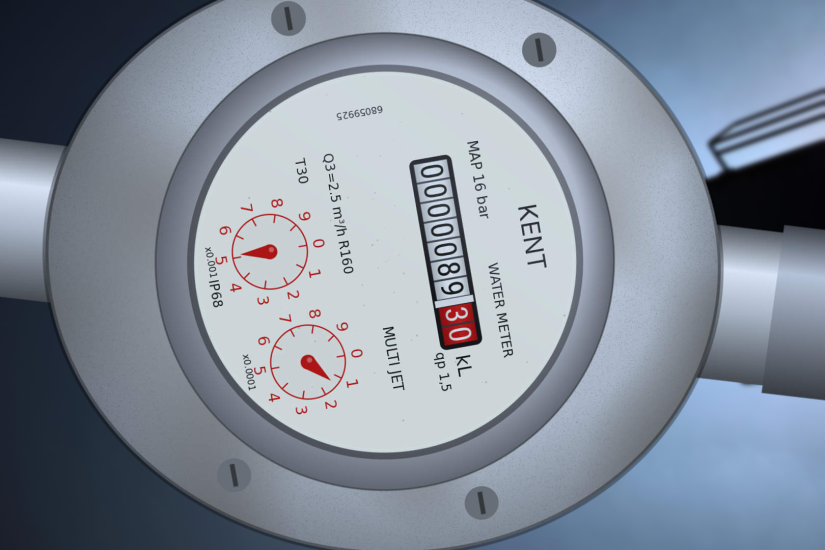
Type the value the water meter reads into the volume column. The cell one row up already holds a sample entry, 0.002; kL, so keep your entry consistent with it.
89.3051; kL
